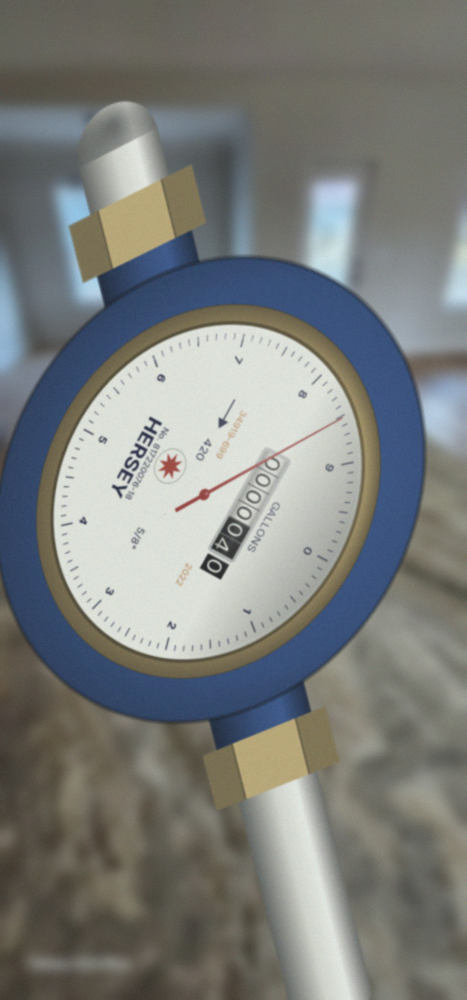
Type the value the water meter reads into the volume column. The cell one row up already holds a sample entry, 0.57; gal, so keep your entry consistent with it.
38.5; gal
